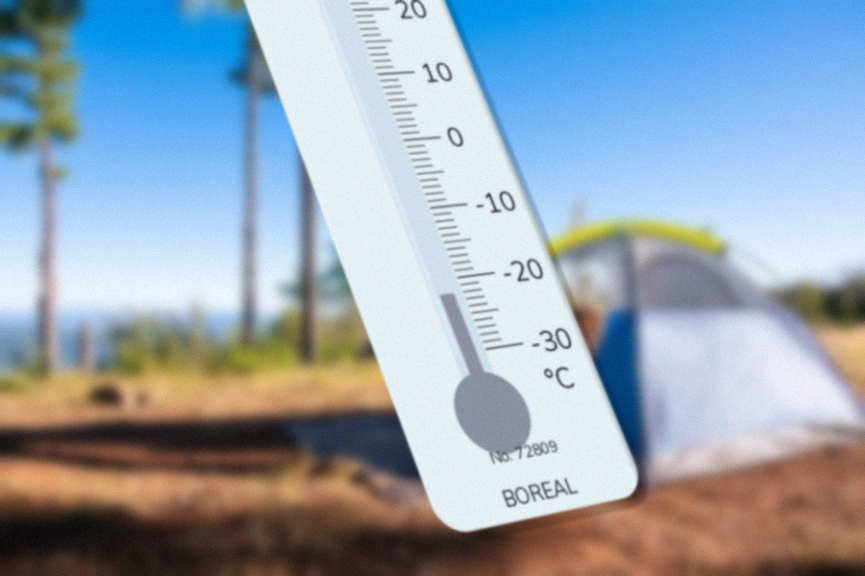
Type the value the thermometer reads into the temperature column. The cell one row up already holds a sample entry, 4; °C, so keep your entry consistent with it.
-22; °C
